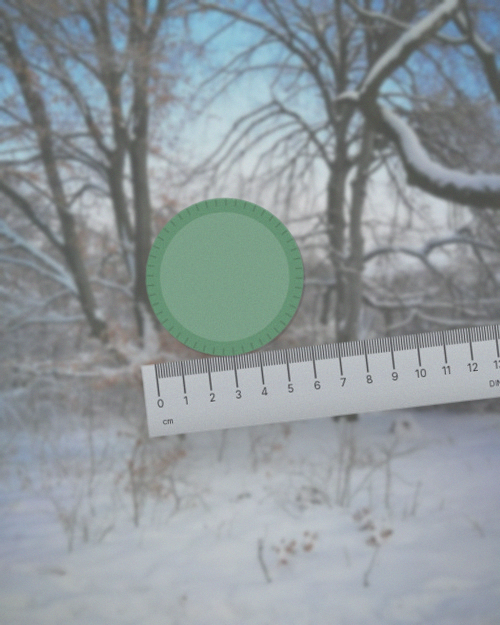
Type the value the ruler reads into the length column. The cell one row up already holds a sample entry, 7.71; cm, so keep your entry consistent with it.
6; cm
